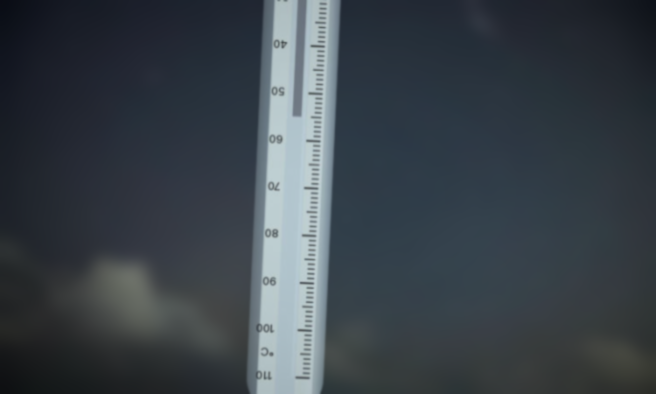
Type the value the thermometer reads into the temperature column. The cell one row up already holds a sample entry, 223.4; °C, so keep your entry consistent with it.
55; °C
